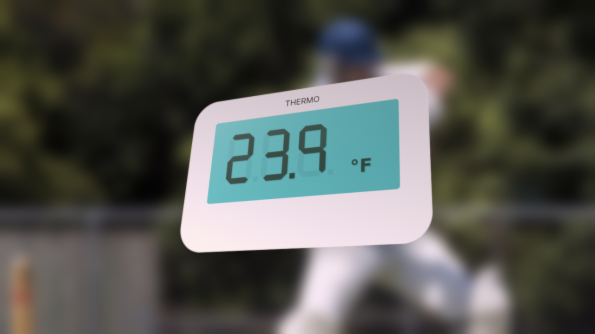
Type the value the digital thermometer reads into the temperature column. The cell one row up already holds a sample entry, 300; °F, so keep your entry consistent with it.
23.9; °F
